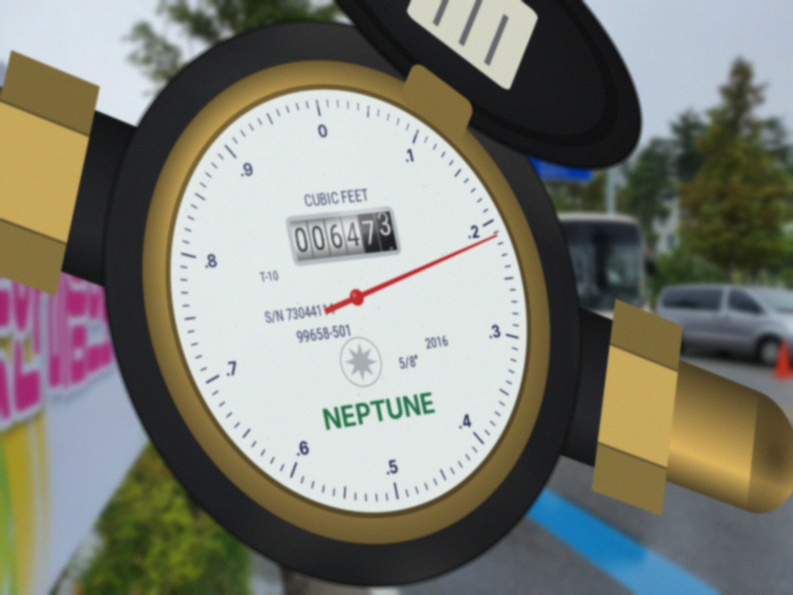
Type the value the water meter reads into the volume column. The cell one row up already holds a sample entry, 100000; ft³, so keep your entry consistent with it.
6473.21; ft³
